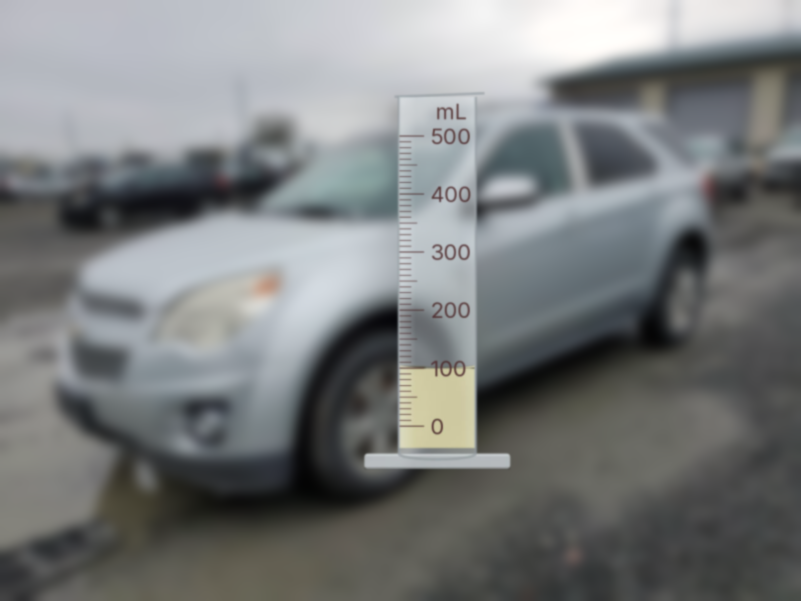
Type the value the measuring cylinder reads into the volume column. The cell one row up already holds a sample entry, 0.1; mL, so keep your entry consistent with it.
100; mL
